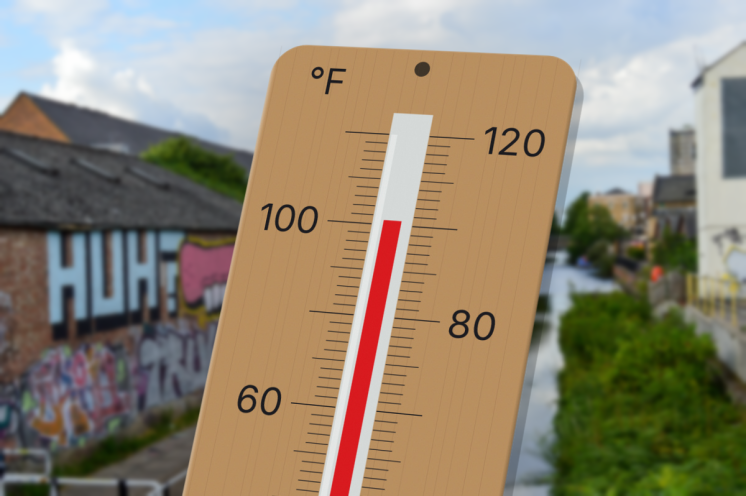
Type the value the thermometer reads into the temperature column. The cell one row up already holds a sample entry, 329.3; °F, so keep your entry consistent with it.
101; °F
